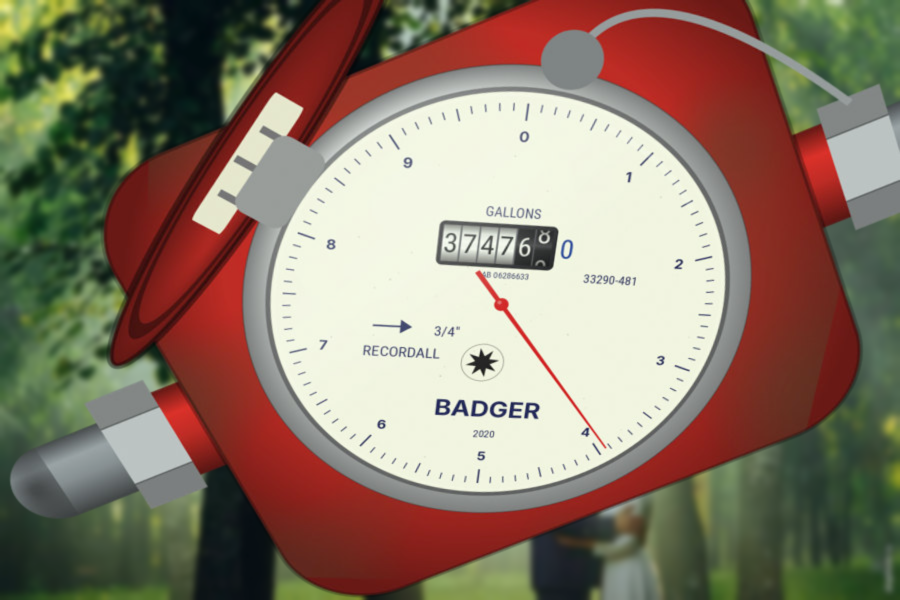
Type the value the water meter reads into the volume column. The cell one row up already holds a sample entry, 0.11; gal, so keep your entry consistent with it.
3747683.9; gal
